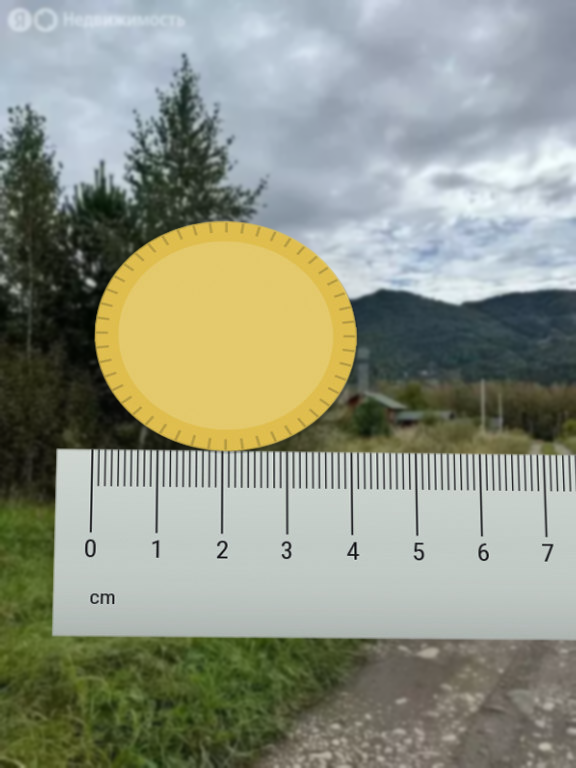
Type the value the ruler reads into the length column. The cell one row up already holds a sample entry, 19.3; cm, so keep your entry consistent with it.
4.1; cm
